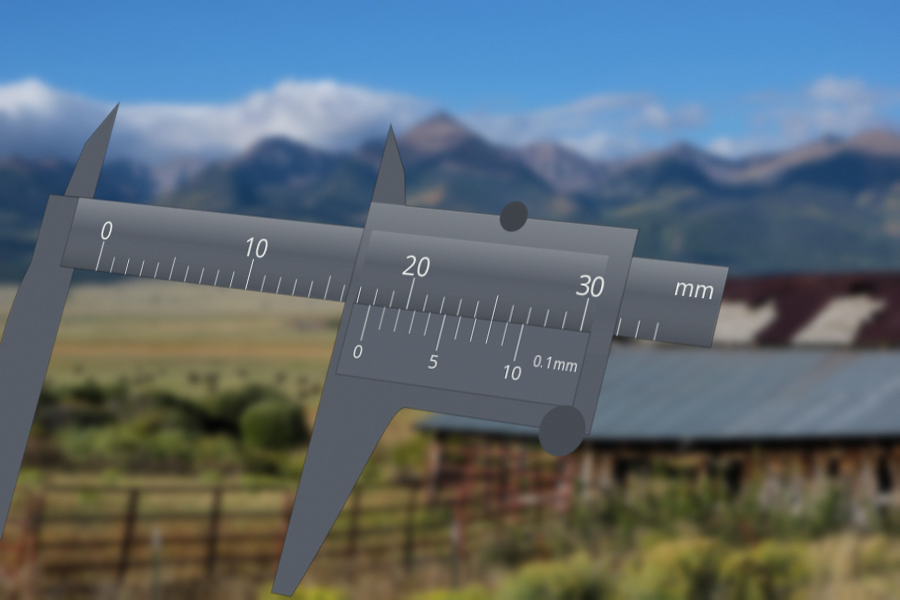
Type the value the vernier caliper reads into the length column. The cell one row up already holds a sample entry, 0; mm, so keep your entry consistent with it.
17.8; mm
